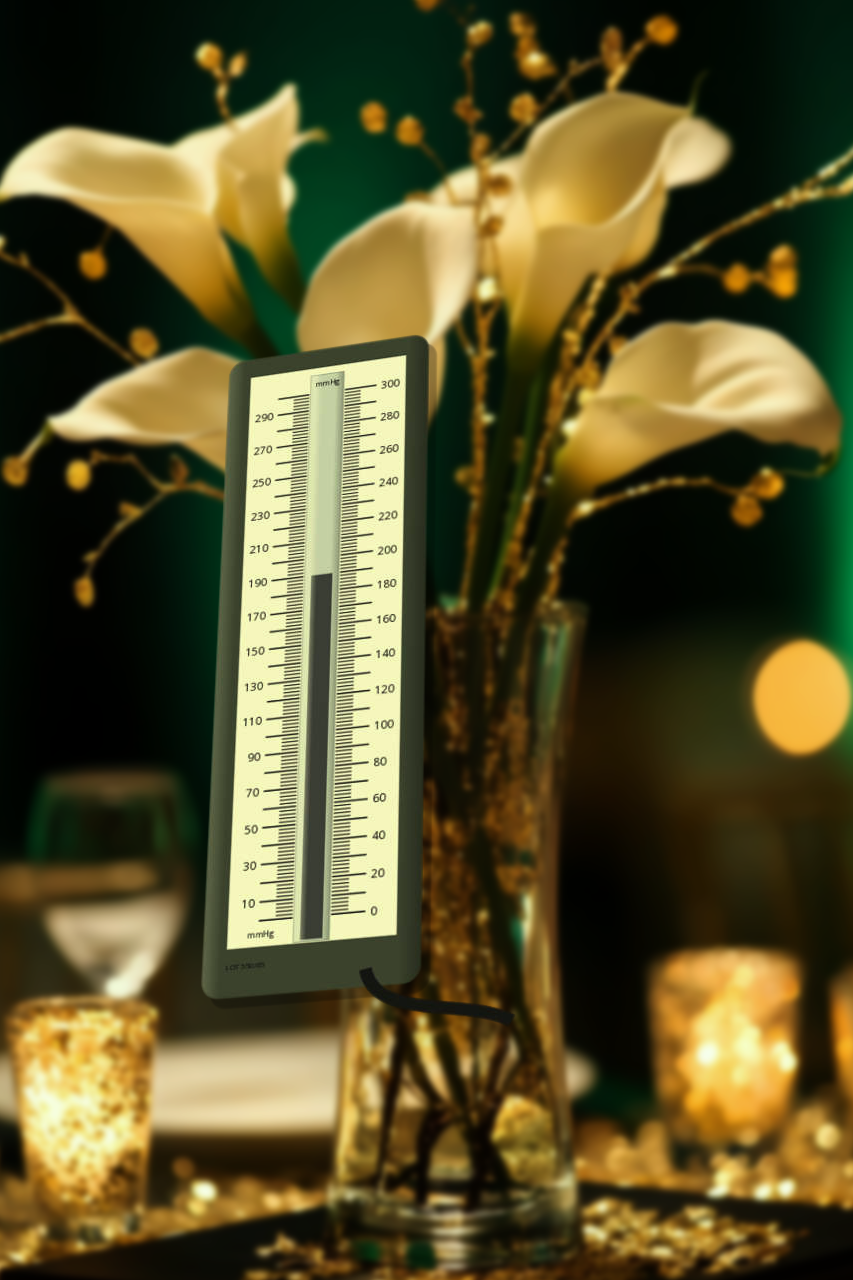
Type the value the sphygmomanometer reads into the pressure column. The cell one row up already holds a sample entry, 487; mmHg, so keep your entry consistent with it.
190; mmHg
